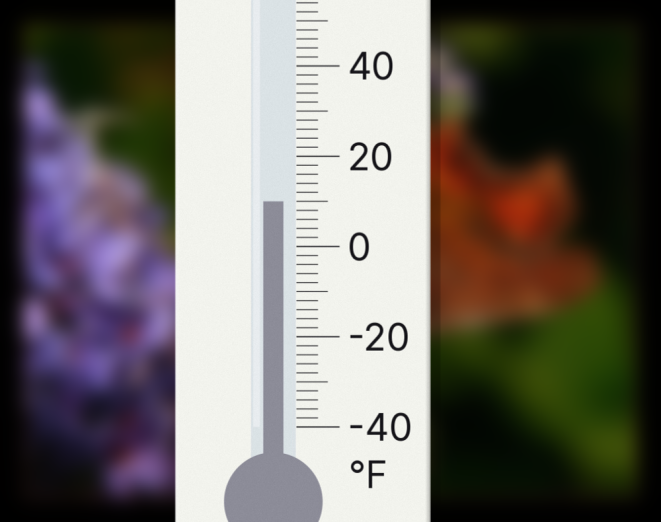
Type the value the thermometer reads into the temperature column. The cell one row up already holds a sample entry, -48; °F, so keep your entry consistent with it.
10; °F
